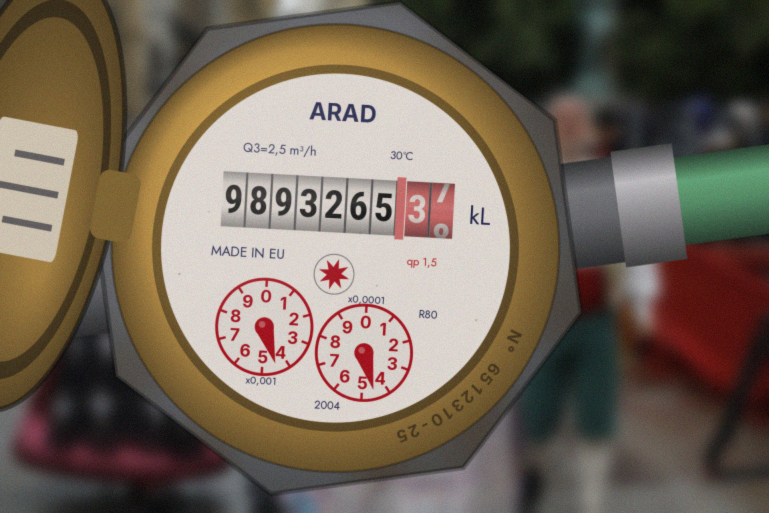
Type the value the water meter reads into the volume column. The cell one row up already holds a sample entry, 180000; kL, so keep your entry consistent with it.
9893265.3744; kL
